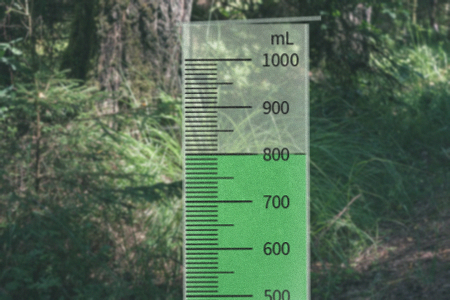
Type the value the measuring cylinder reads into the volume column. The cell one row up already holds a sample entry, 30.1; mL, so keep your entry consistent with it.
800; mL
